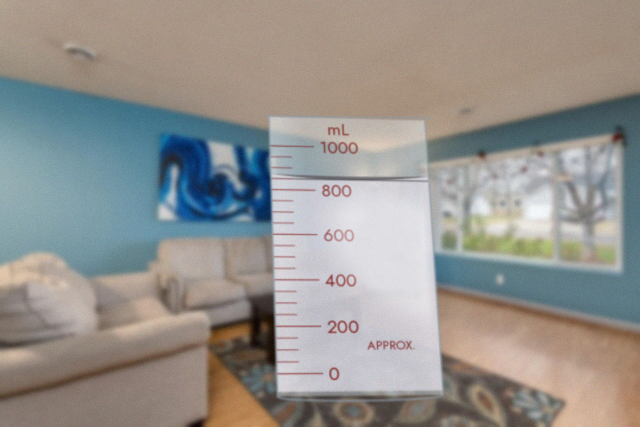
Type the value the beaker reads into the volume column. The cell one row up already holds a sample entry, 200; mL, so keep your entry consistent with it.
850; mL
